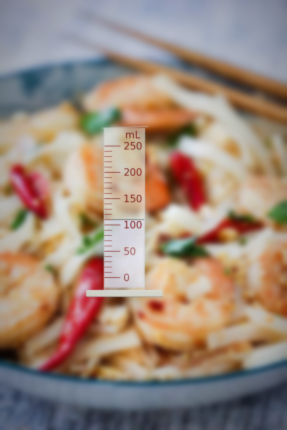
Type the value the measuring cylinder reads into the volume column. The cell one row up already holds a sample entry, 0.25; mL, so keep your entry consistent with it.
110; mL
